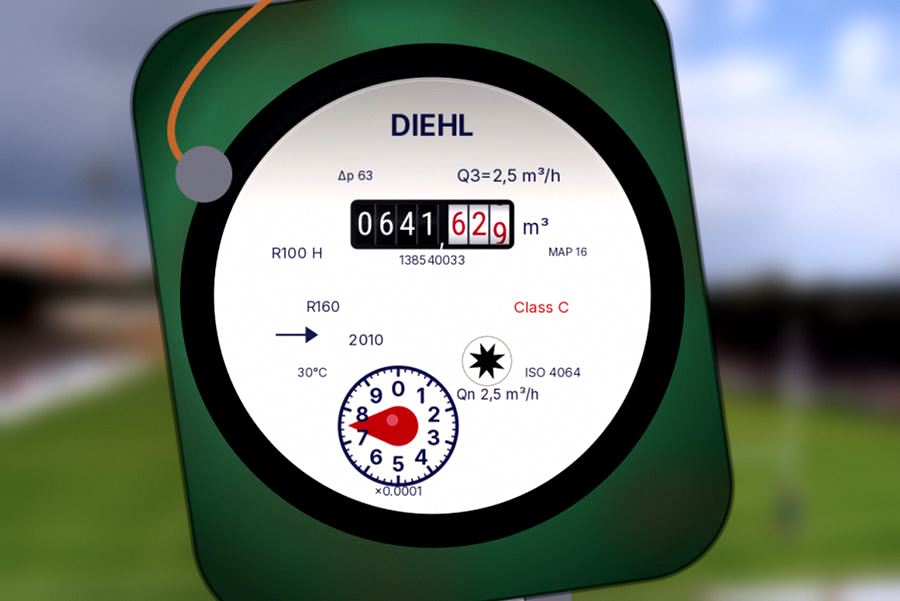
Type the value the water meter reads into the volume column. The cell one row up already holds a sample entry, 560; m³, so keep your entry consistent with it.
641.6287; m³
